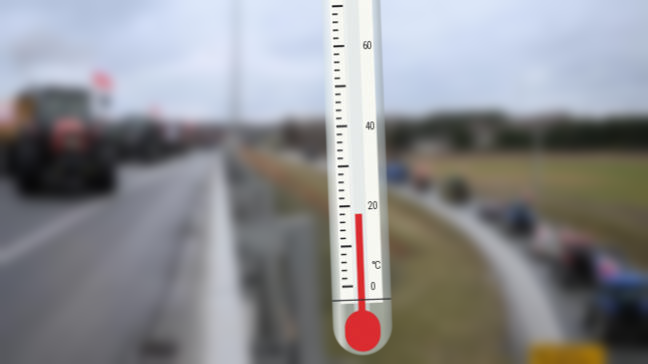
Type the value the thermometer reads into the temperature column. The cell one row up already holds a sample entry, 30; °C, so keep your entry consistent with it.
18; °C
